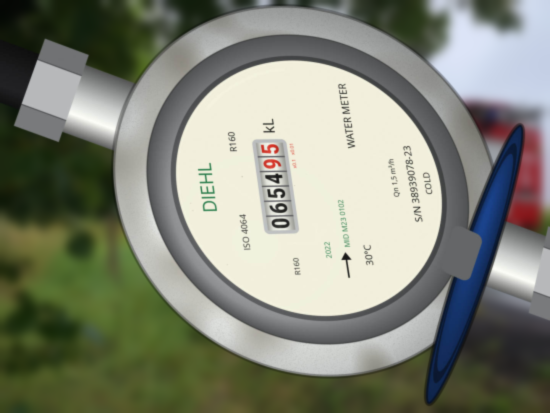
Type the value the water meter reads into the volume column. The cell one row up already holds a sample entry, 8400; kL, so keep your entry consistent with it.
654.95; kL
